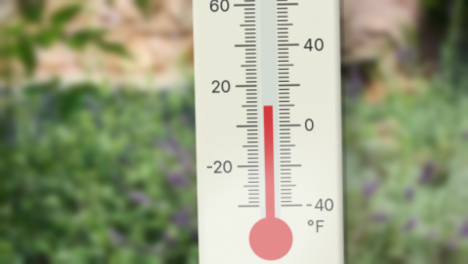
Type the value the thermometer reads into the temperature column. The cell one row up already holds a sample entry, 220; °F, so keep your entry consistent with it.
10; °F
